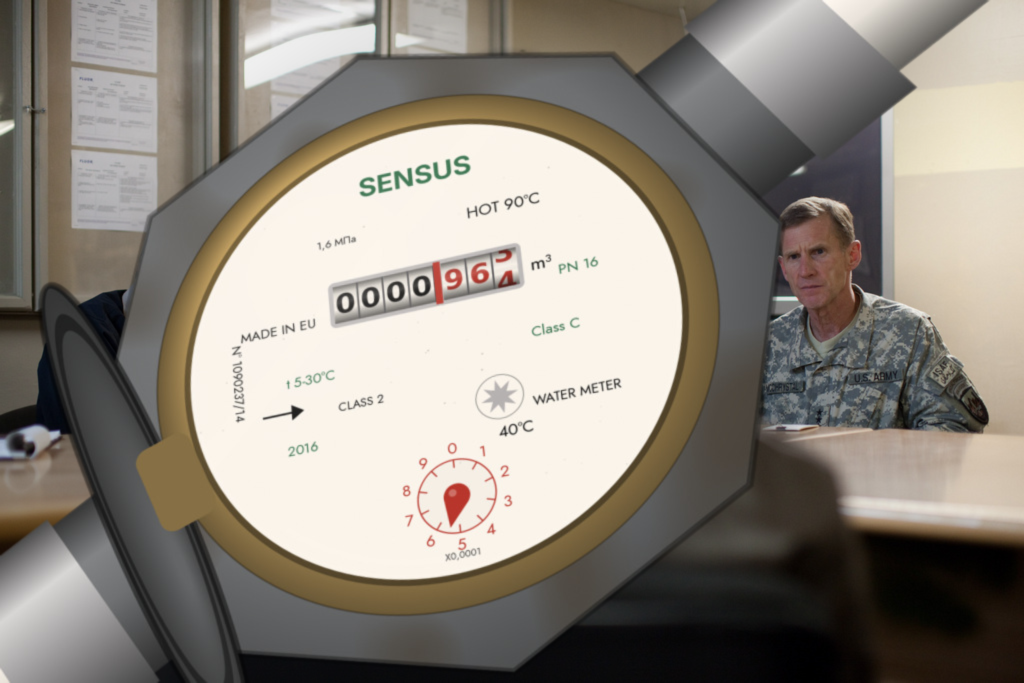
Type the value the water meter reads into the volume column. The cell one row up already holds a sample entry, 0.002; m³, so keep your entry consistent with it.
0.9635; m³
